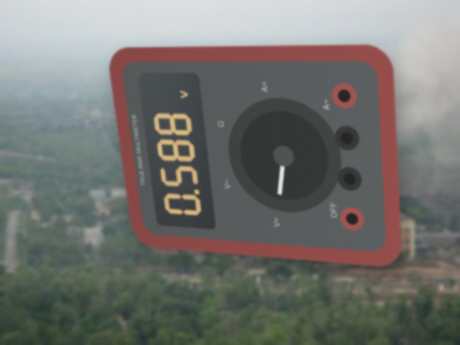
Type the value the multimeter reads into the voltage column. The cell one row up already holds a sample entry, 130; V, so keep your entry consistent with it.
0.588; V
